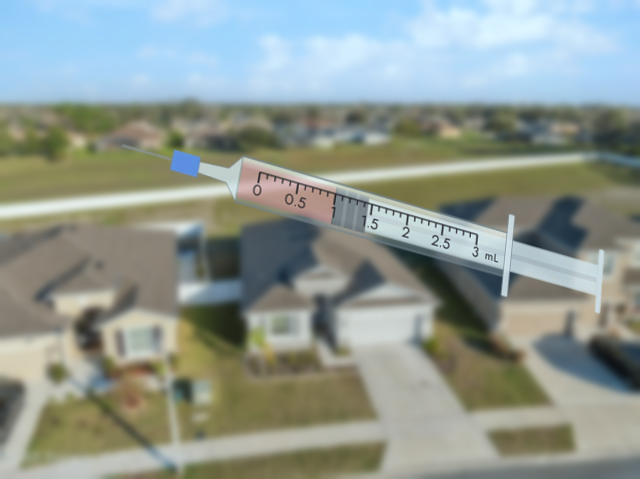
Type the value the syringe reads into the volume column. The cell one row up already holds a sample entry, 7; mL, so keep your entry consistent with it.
1; mL
